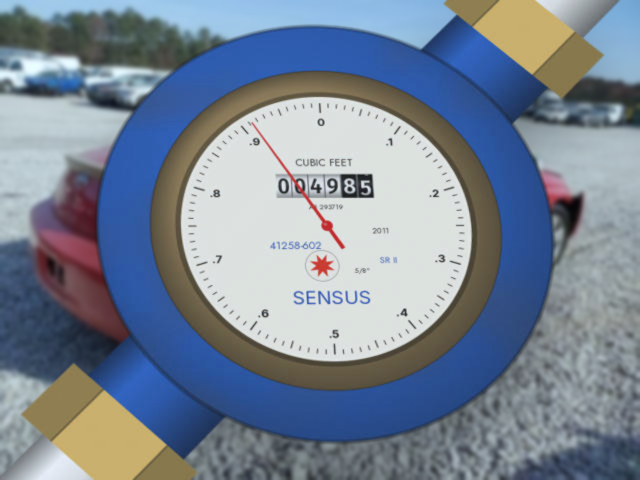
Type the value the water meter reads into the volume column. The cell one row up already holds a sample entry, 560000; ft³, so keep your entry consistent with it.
4984.91; ft³
